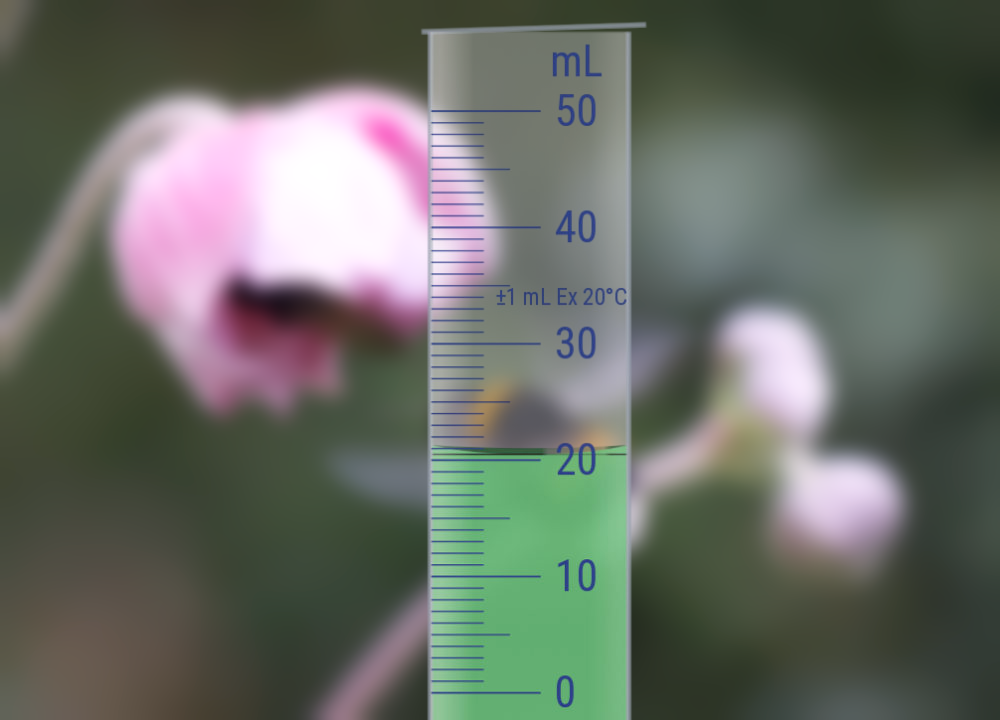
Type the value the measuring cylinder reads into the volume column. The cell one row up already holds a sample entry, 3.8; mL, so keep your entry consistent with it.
20.5; mL
